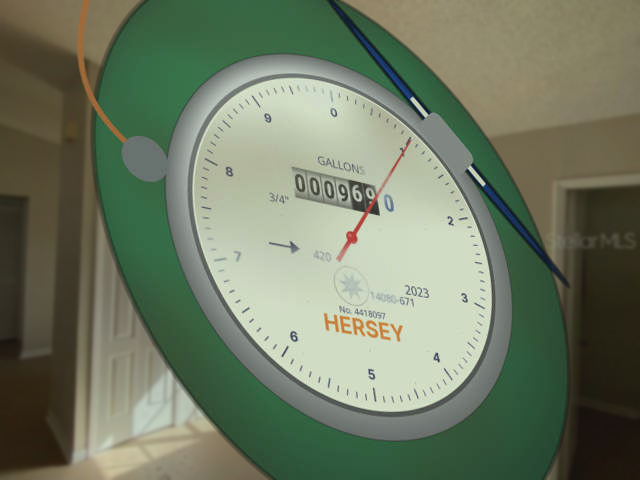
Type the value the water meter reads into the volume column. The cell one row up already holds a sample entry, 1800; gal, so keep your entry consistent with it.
9691.0; gal
